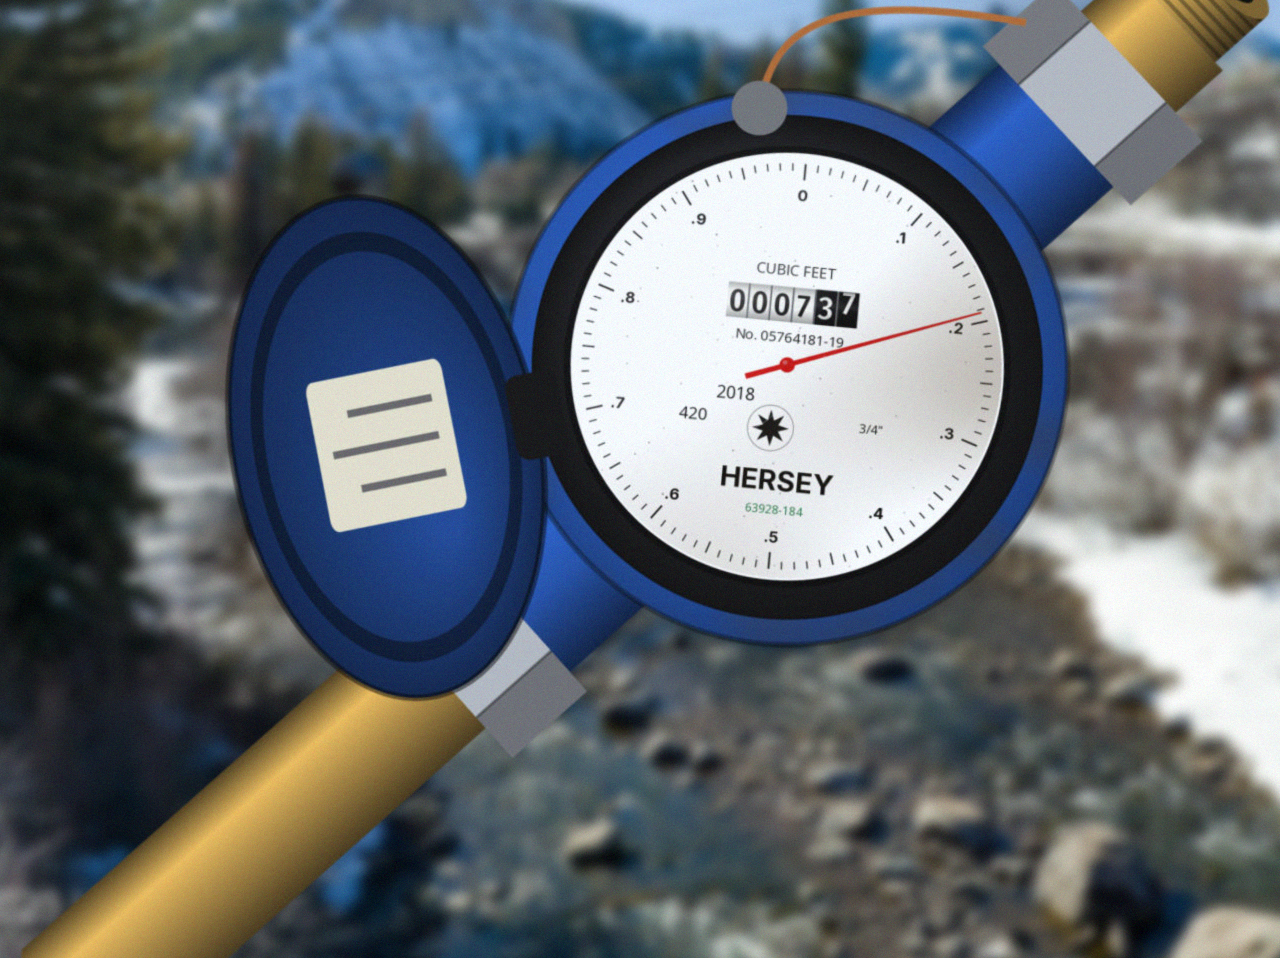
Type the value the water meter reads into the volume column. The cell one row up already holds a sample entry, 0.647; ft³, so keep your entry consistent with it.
737.19; ft³
